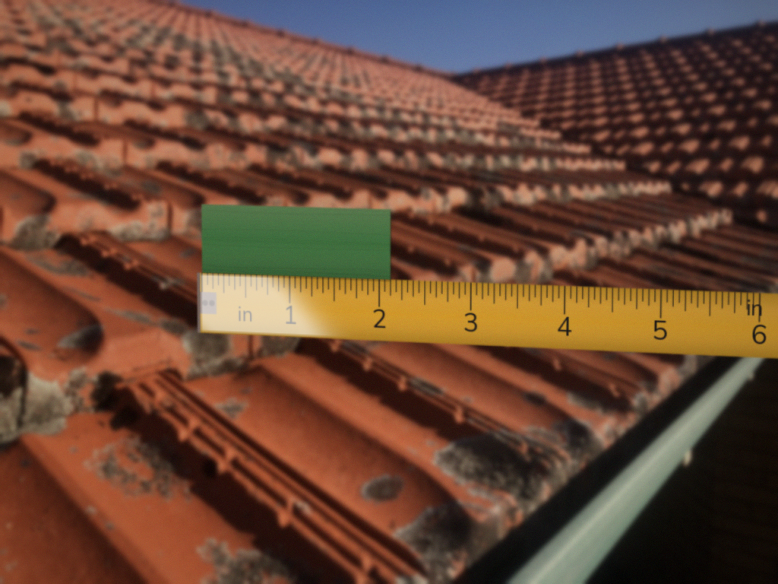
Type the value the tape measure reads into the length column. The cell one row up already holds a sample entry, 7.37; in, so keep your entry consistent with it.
2.125; in
